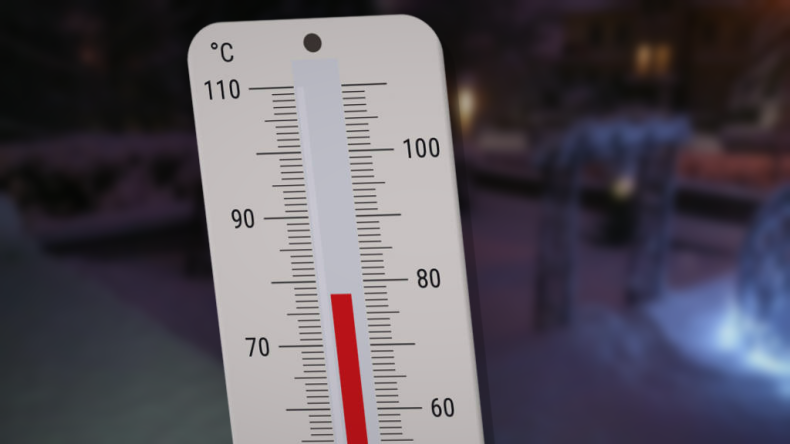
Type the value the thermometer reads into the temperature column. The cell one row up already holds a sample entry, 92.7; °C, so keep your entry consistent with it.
78; °C
